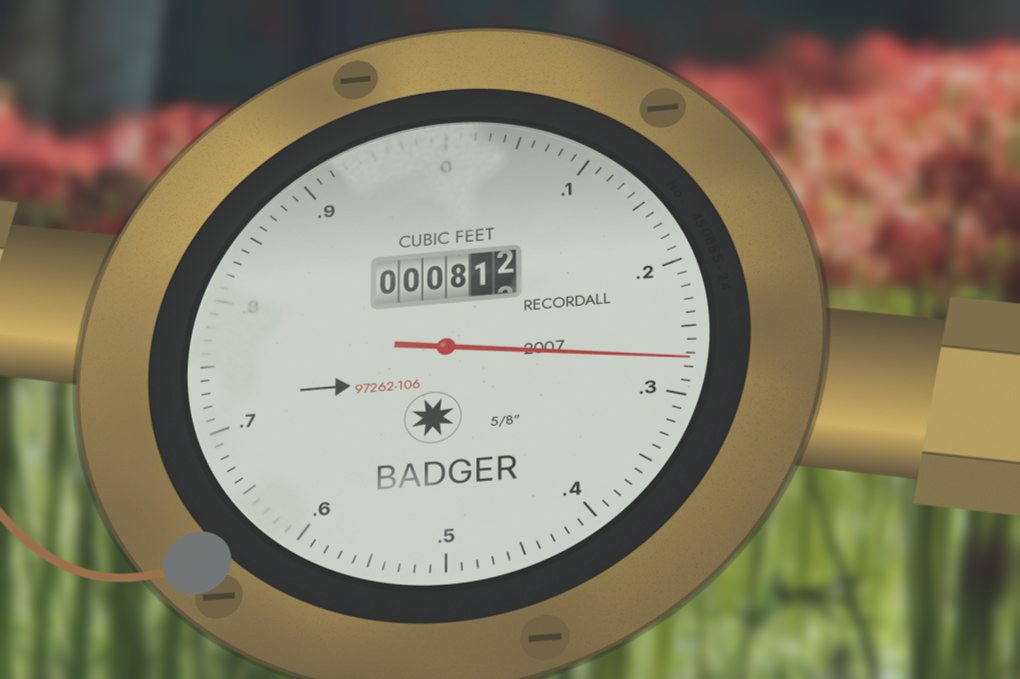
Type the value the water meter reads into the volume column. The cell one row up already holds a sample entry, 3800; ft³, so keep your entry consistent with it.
812.27; ft³
